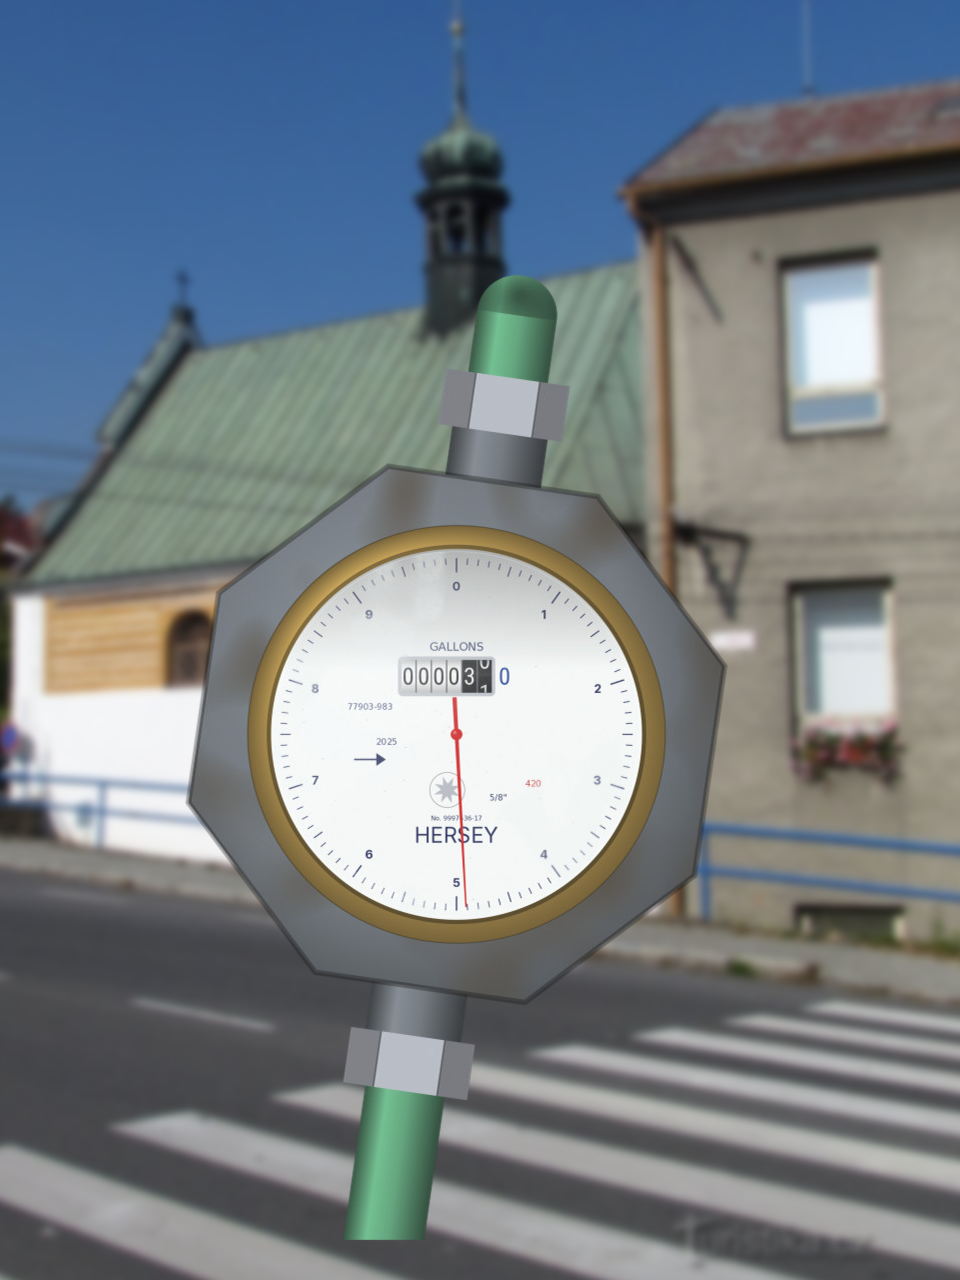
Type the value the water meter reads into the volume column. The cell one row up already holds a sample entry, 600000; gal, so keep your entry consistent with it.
304.9; gal
